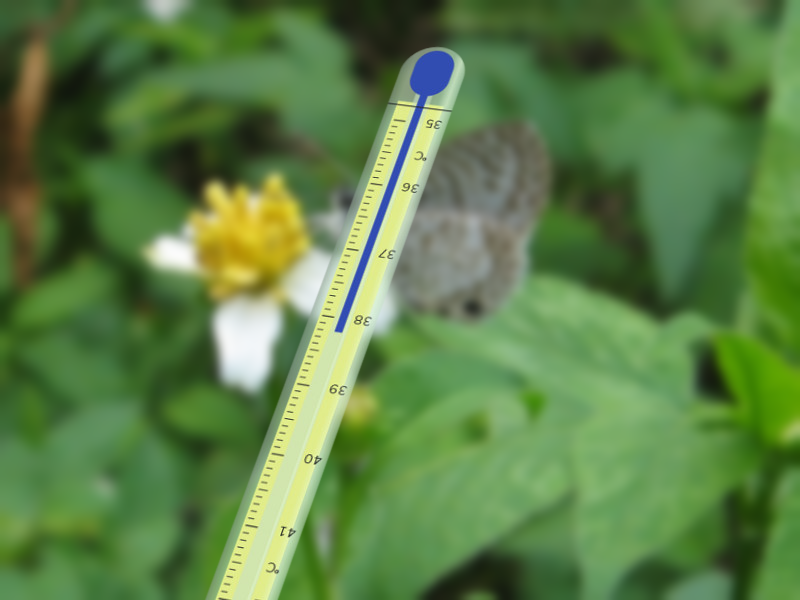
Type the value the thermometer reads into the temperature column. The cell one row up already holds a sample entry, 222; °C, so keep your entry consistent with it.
38.2; °C
